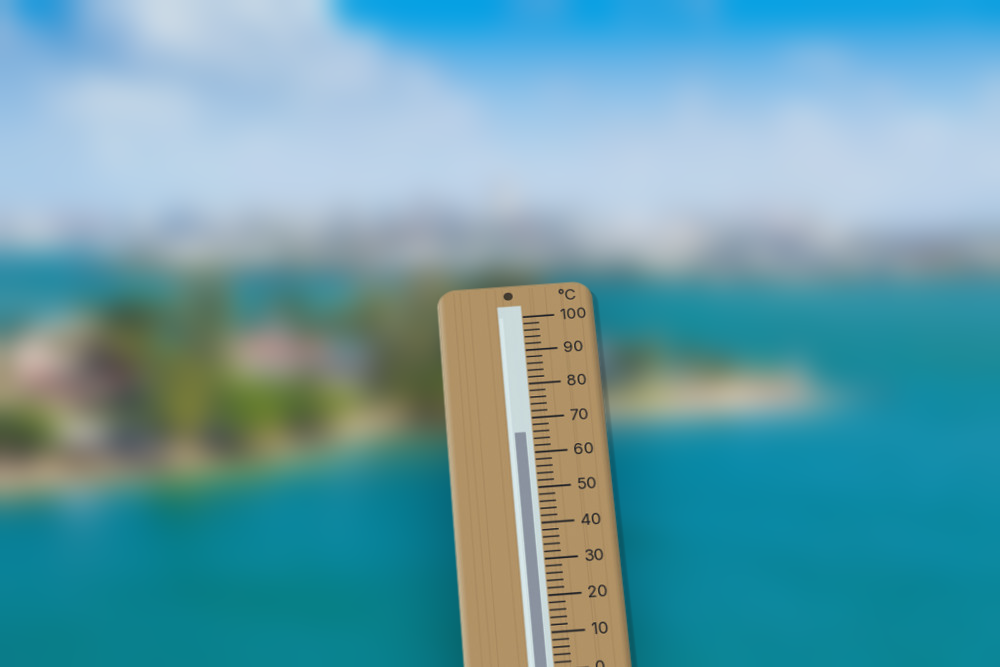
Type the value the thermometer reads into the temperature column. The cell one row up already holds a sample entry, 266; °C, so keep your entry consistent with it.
66; °C
